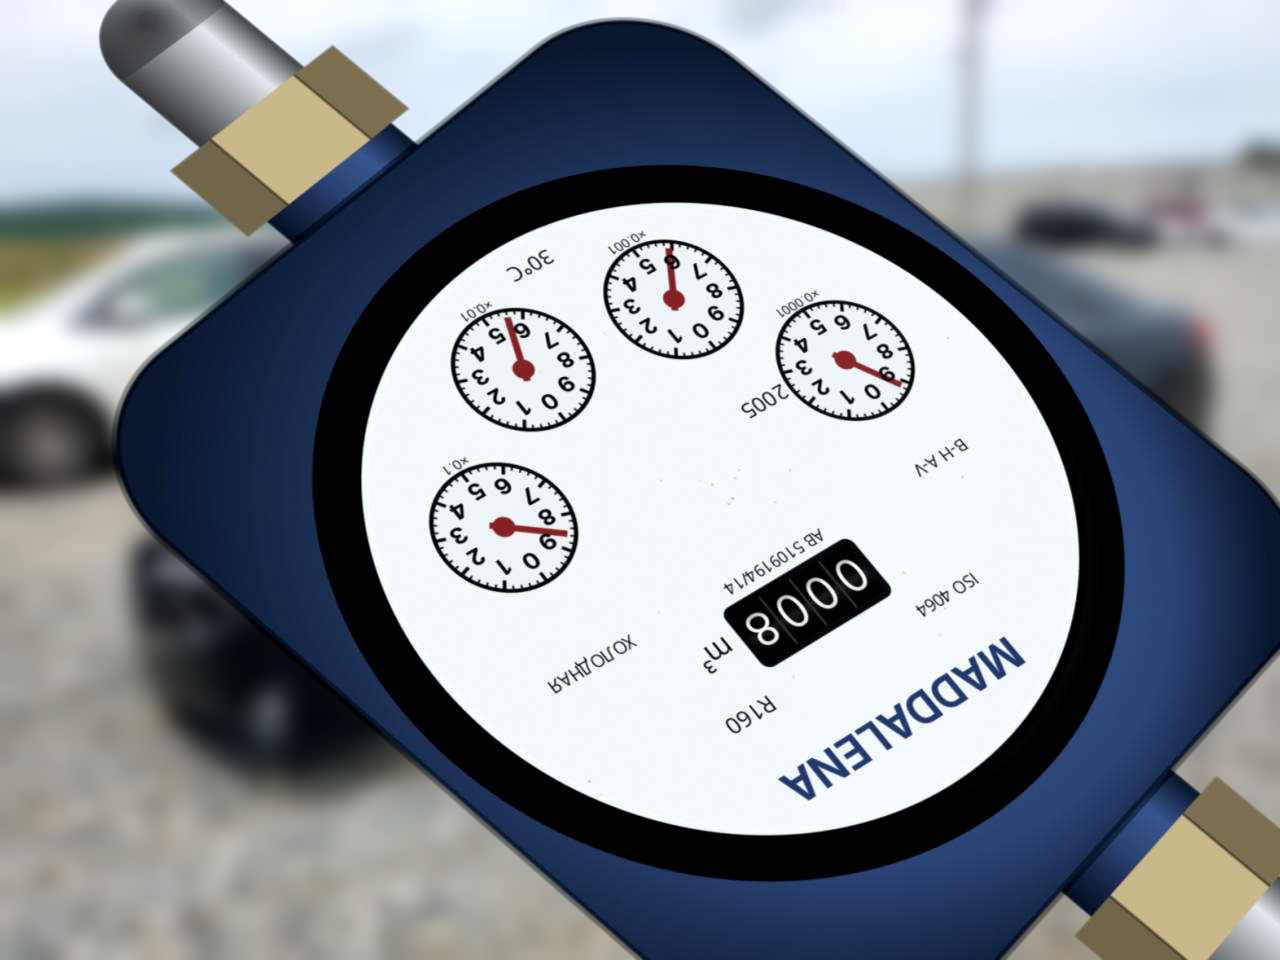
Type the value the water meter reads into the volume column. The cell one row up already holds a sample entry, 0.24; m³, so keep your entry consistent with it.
8.8559; m³
